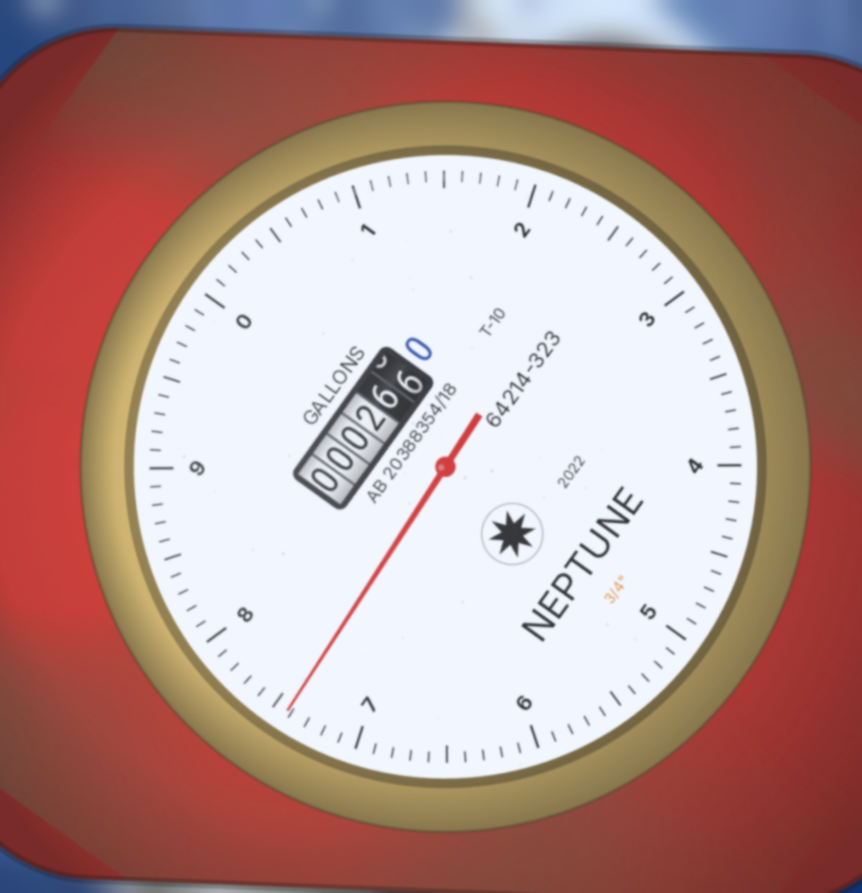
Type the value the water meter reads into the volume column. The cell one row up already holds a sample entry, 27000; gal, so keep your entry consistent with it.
2657.4; gal
